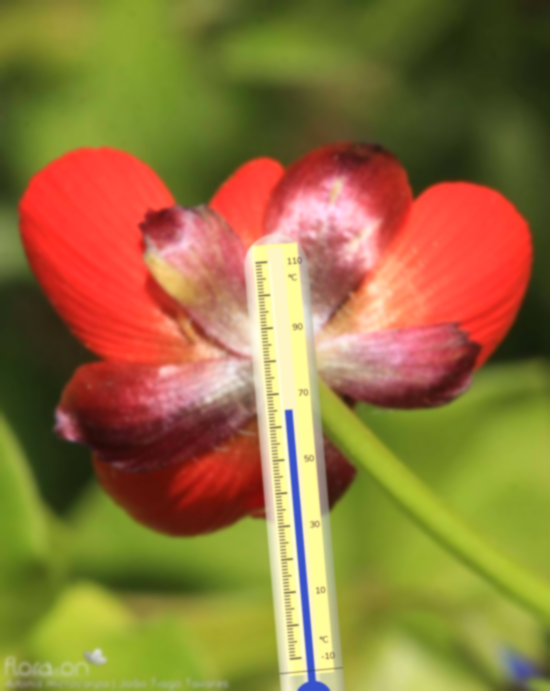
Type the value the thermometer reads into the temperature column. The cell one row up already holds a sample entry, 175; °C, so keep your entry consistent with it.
65; °C
